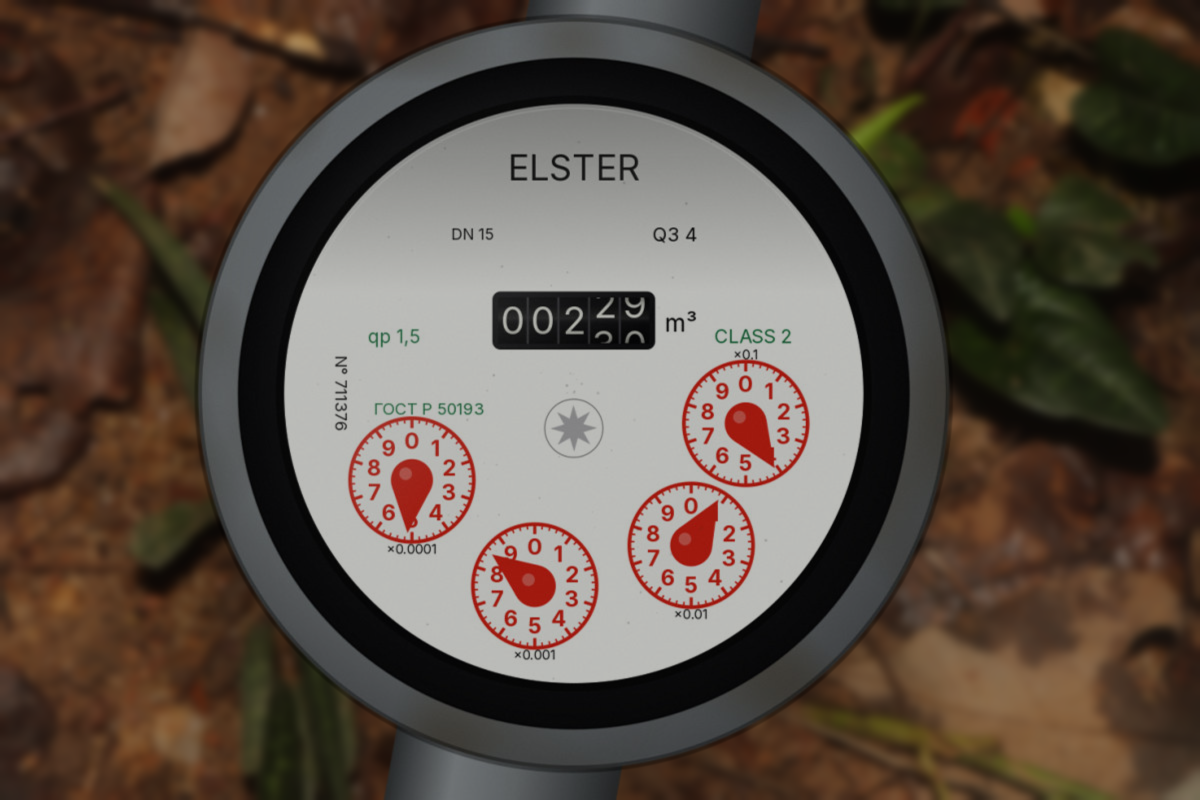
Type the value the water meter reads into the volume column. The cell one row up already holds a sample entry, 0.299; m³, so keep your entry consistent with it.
229.4085; m³
